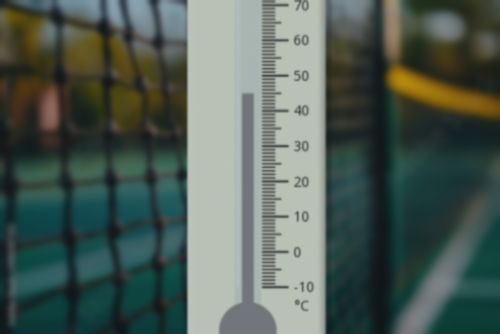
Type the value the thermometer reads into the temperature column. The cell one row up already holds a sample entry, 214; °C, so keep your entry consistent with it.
45; °C
